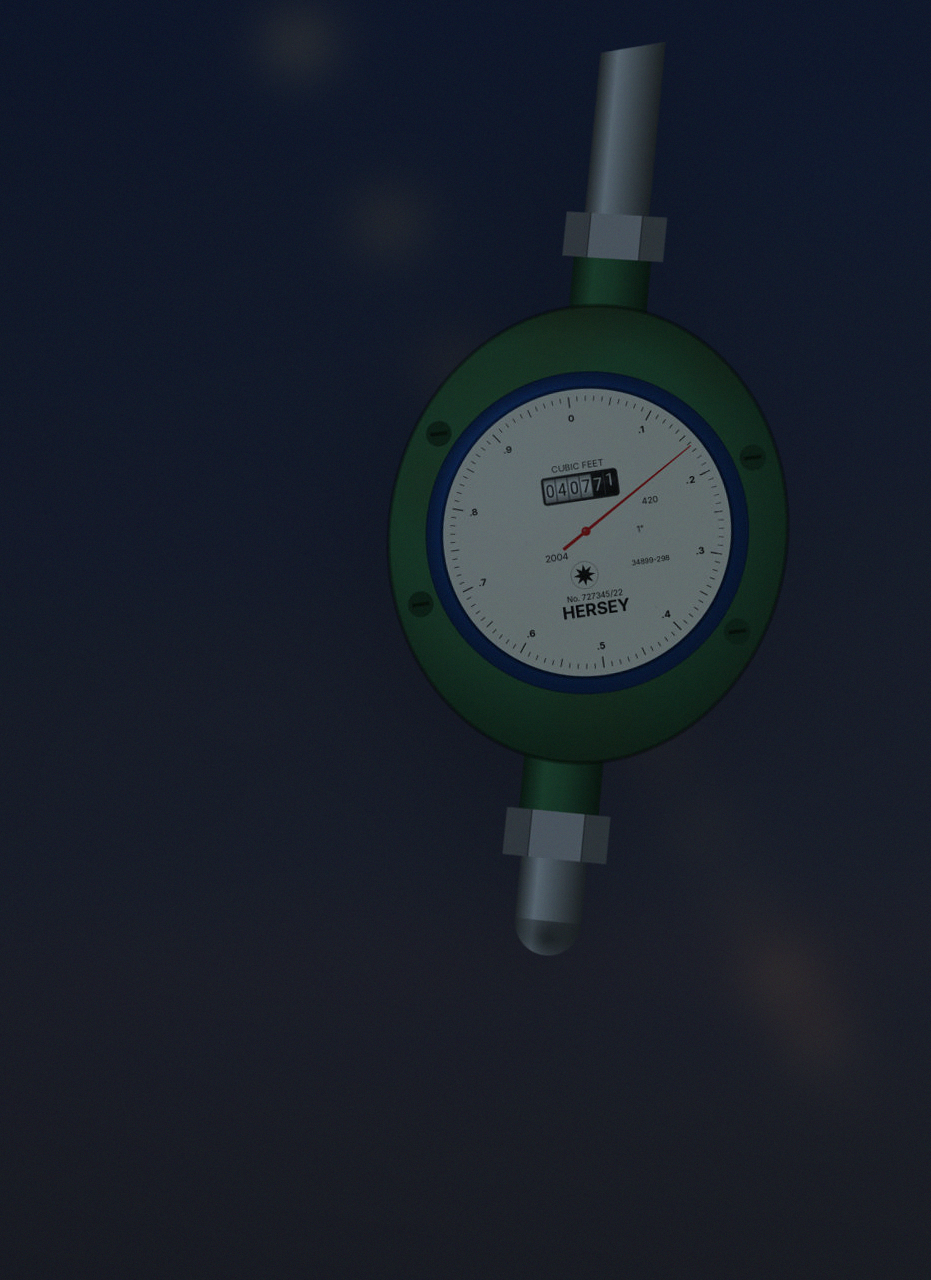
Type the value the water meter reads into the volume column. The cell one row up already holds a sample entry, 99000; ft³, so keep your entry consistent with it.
40771.16; ft³
